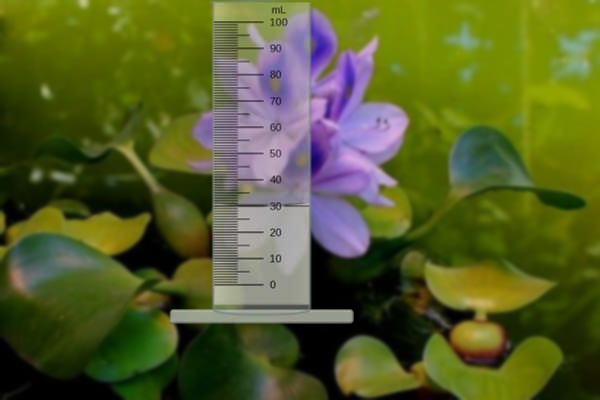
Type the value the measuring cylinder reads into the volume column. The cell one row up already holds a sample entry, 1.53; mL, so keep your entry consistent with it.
30; mL
